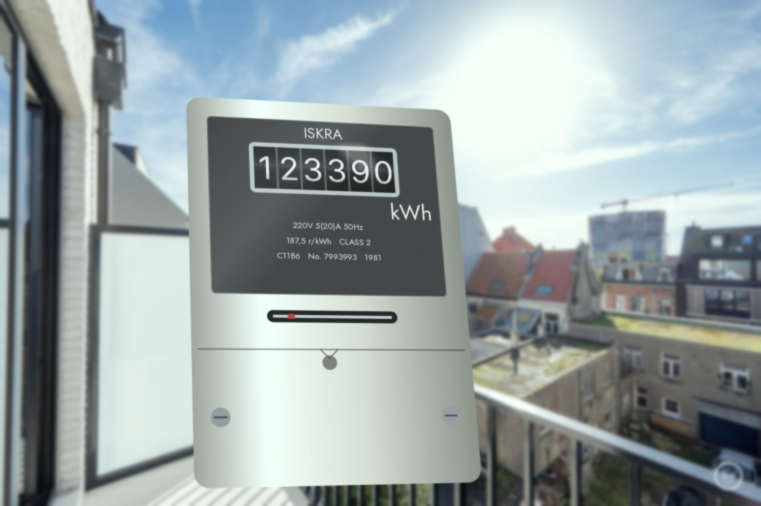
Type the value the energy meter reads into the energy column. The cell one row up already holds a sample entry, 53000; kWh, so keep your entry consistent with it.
123390; kWh
